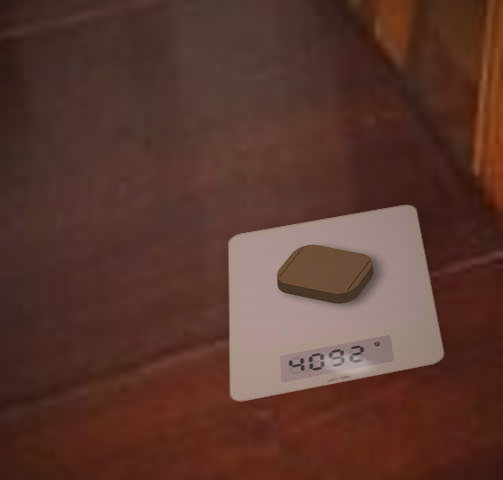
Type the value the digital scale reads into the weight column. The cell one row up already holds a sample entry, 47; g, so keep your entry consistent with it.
4092; g
